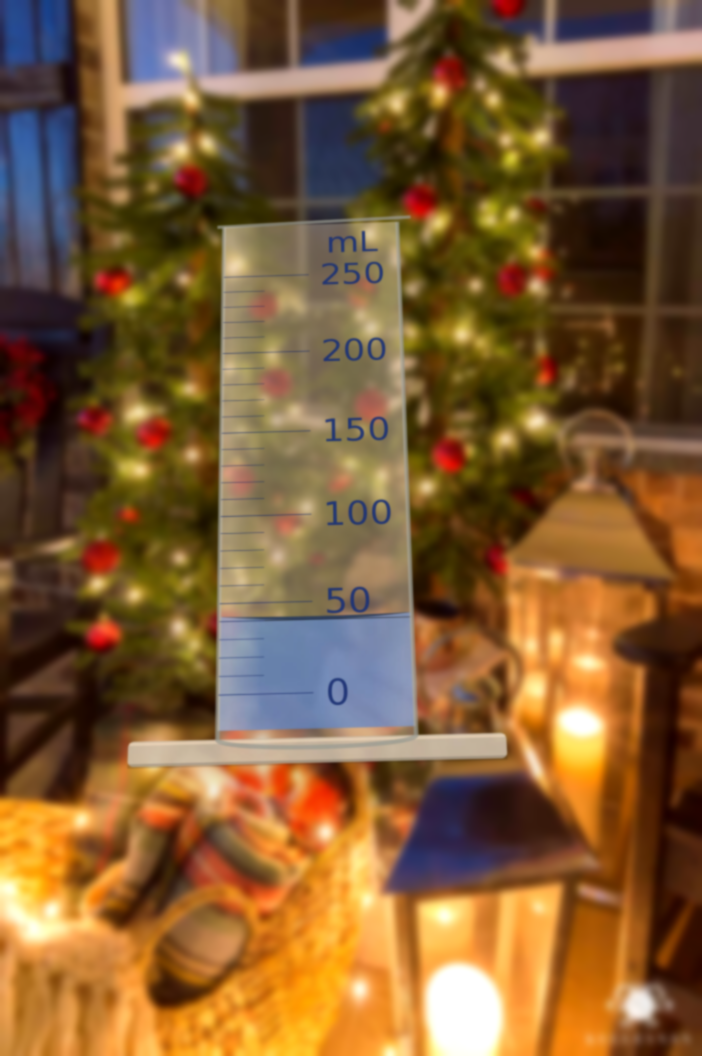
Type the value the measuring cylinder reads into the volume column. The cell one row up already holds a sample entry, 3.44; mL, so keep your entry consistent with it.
40; mL
